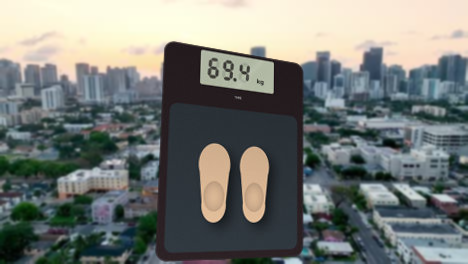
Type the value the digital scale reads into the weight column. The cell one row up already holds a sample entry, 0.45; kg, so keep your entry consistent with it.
69.4; kg
